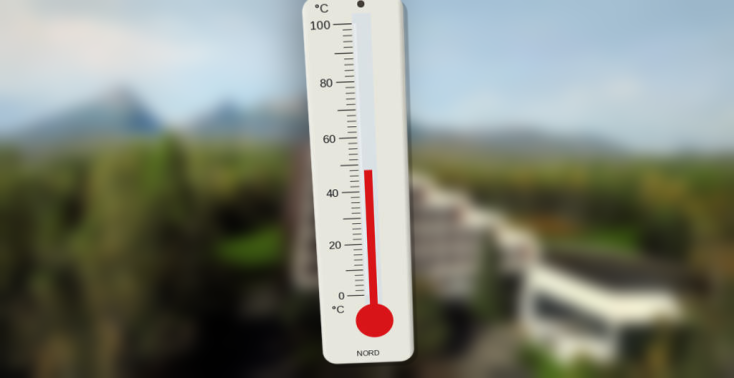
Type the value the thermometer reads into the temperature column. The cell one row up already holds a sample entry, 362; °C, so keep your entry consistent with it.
48; °C
